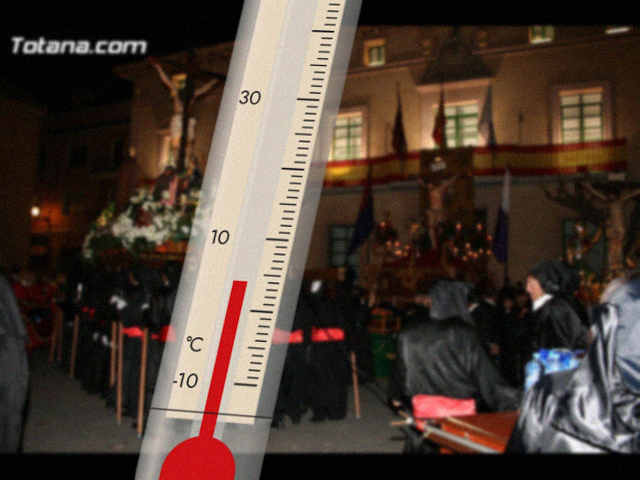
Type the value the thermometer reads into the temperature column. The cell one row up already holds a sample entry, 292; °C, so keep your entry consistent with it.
4; °C
